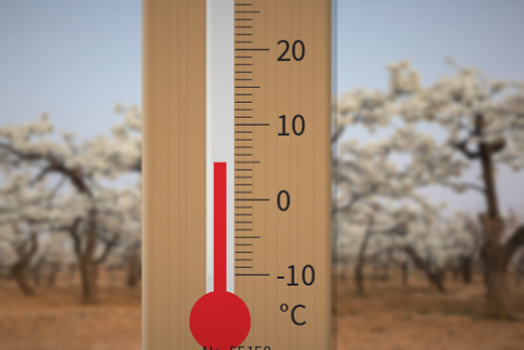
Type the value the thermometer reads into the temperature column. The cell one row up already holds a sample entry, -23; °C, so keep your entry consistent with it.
5; °C
